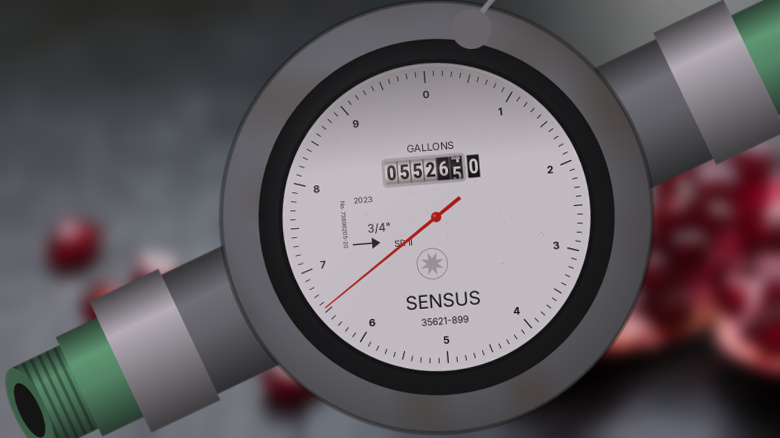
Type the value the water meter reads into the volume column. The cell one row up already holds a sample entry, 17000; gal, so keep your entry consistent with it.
552646.5; gal
